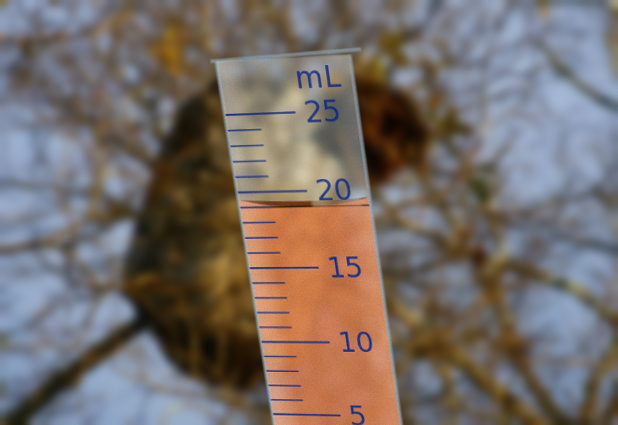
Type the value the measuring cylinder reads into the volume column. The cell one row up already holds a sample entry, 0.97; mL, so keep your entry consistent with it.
19; mL
